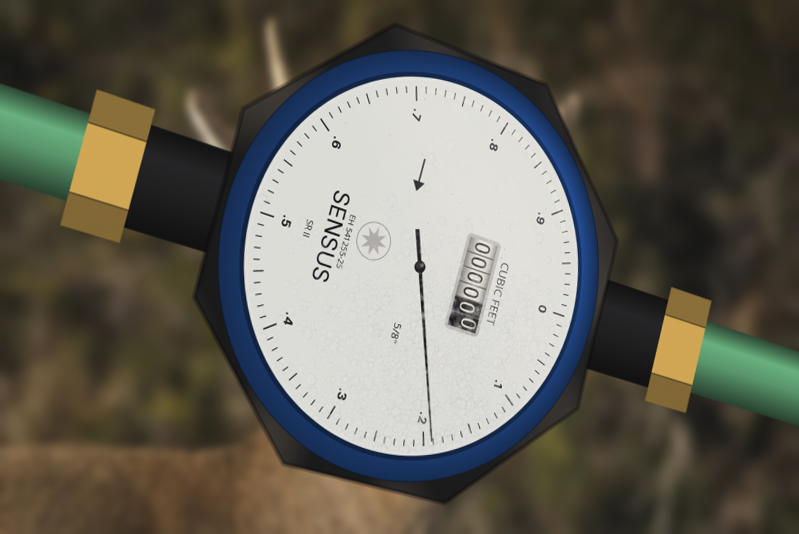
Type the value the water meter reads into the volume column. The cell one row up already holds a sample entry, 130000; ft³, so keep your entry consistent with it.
0.19; ft³
